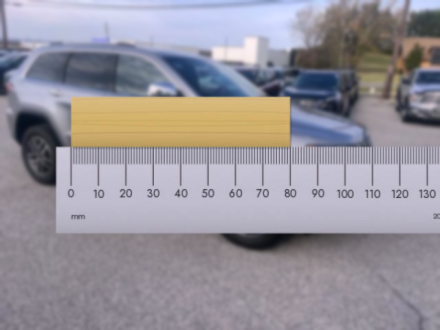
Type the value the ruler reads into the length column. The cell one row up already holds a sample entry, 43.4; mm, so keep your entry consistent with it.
80; mm
